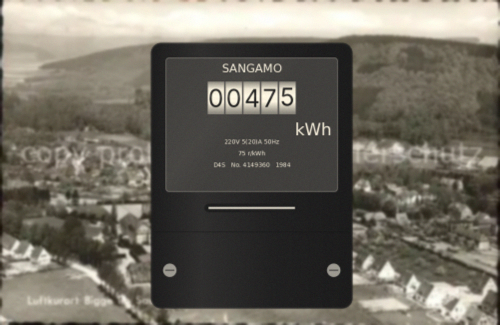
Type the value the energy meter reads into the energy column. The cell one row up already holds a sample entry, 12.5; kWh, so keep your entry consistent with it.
475; kWh
